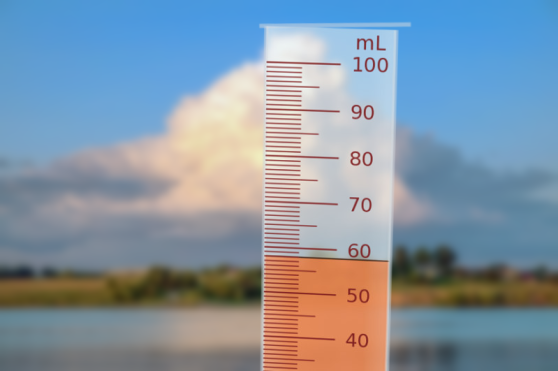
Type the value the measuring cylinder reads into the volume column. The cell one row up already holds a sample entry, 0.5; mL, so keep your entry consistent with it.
58; mL
